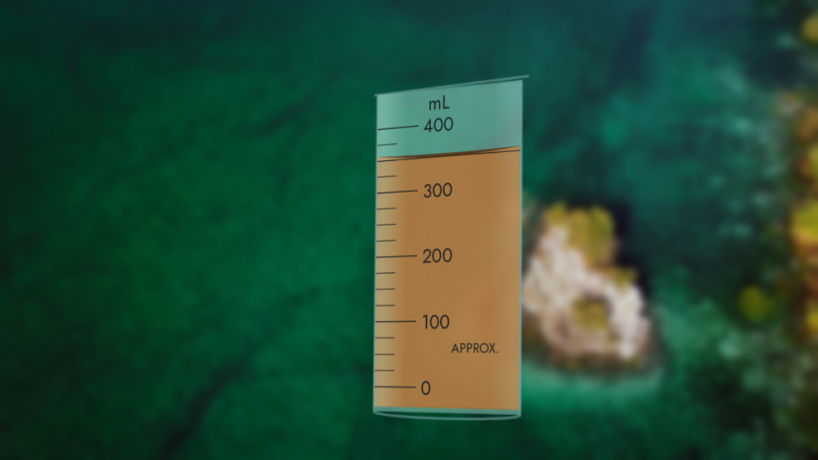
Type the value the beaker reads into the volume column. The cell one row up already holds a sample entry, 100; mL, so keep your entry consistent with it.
350; mL
